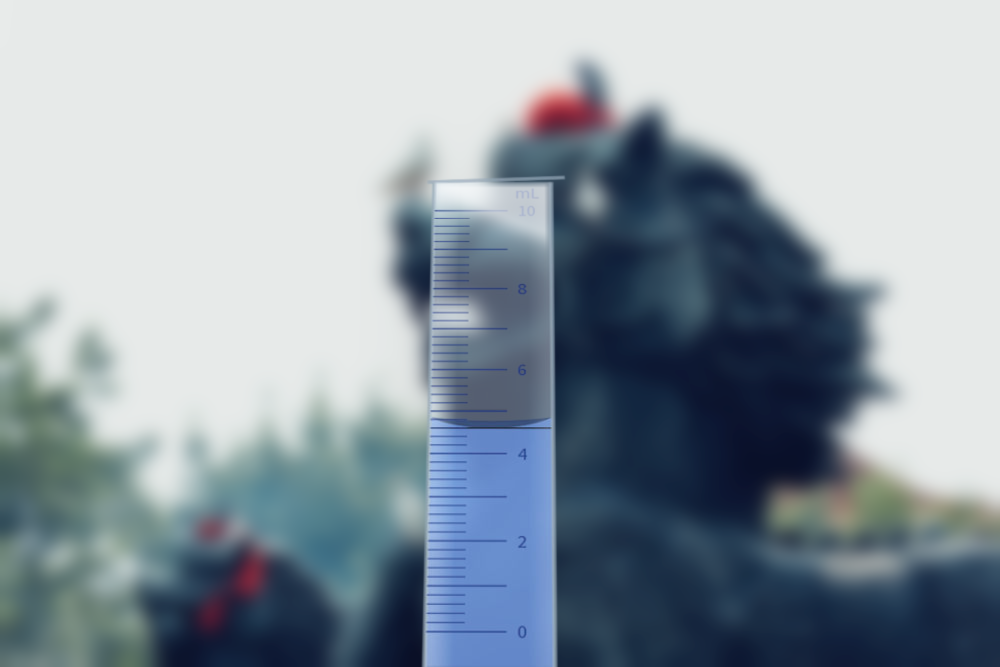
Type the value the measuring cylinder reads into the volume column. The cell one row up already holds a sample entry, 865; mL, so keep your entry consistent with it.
4.6; mL
